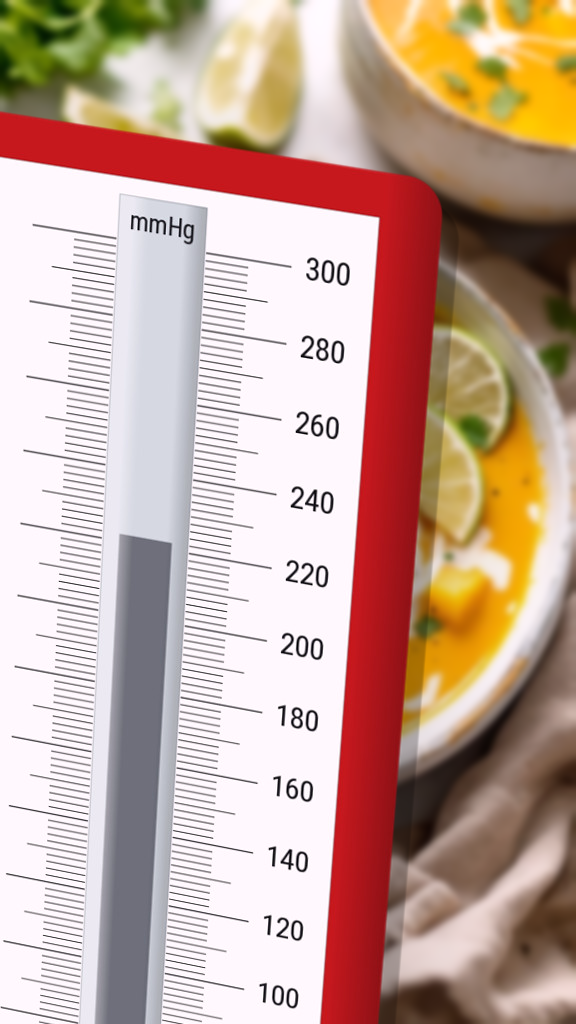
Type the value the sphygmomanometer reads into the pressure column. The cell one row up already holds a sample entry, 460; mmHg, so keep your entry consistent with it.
222; mmHg
